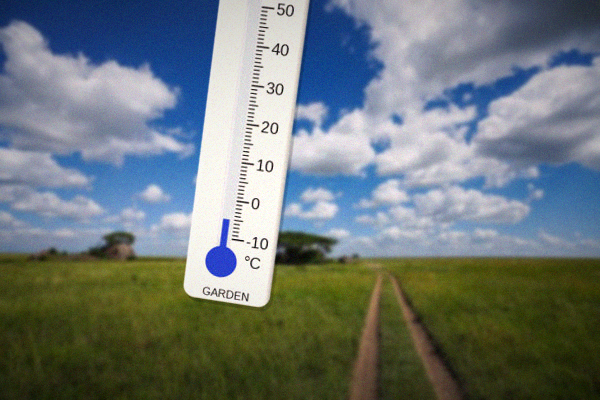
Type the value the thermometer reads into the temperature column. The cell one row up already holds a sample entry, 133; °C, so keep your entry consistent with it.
-5; °C
